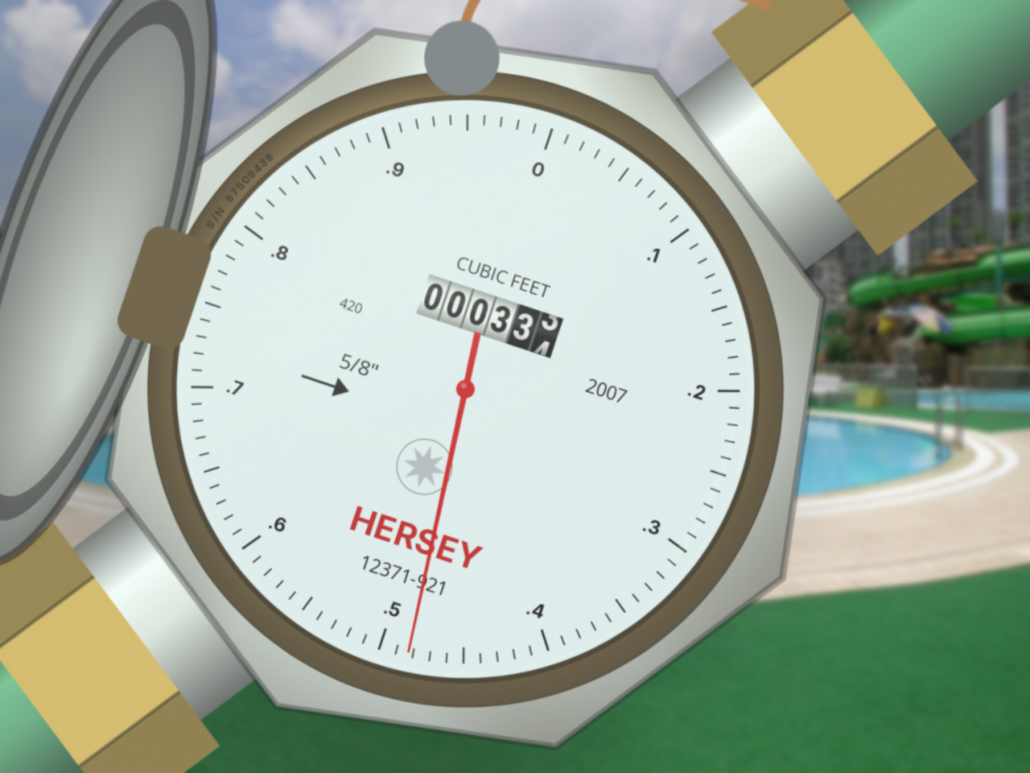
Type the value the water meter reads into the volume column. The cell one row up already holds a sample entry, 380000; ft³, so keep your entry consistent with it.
333.48; ft³
